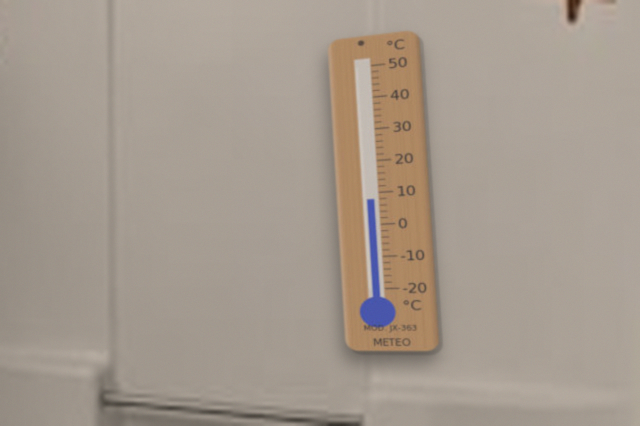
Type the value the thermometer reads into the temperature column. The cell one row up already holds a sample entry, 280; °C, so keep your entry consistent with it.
8; °C
